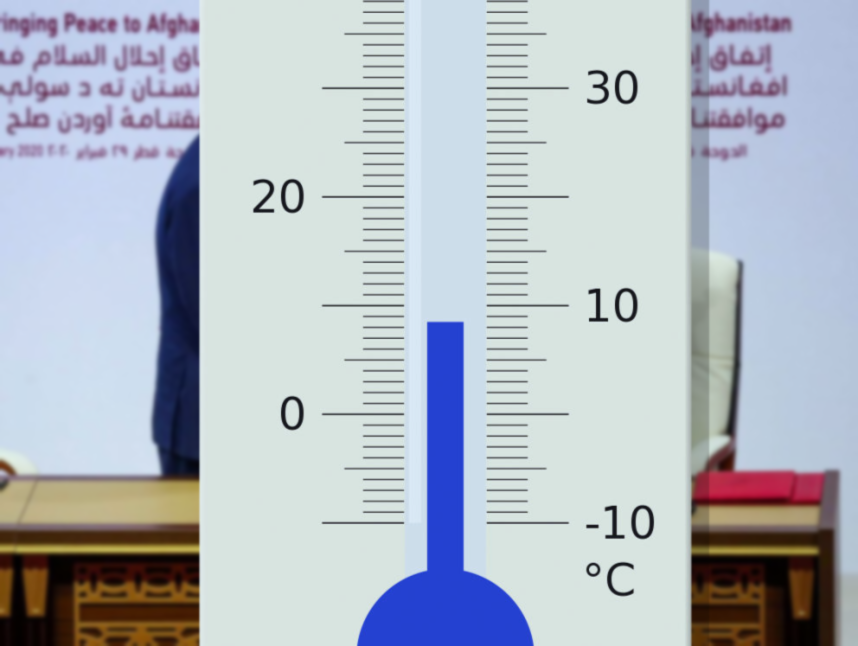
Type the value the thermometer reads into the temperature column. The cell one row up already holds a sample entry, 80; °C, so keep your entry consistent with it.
8.5; °C
